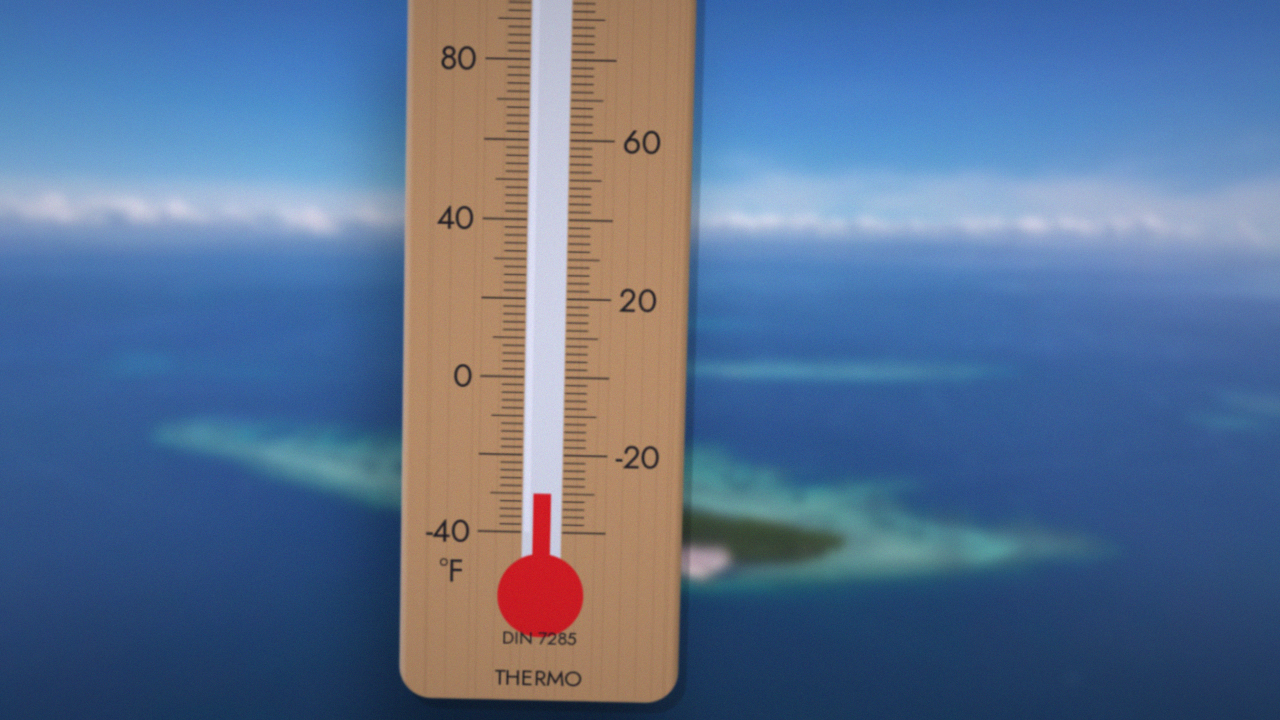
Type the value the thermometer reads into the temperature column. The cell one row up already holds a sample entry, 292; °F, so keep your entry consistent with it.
-30; °F
